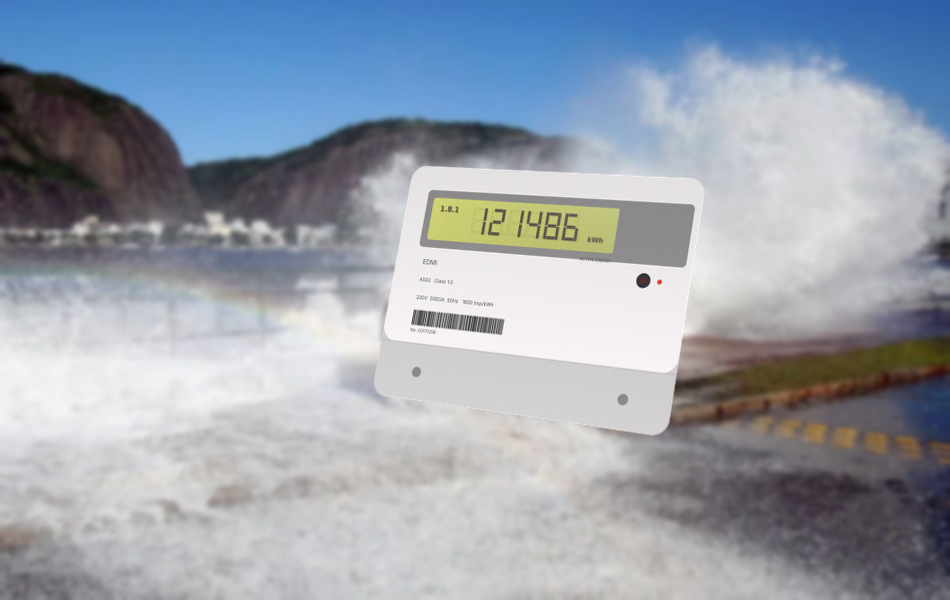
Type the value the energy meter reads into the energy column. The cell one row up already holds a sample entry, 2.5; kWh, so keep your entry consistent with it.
121486; kWh
